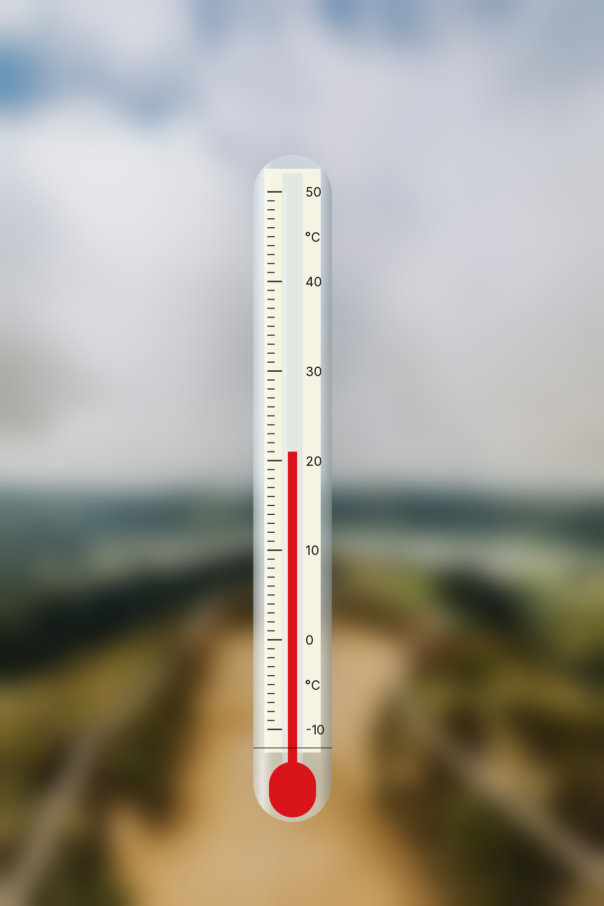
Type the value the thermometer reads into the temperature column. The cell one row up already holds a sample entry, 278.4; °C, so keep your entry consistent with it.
21; °C
